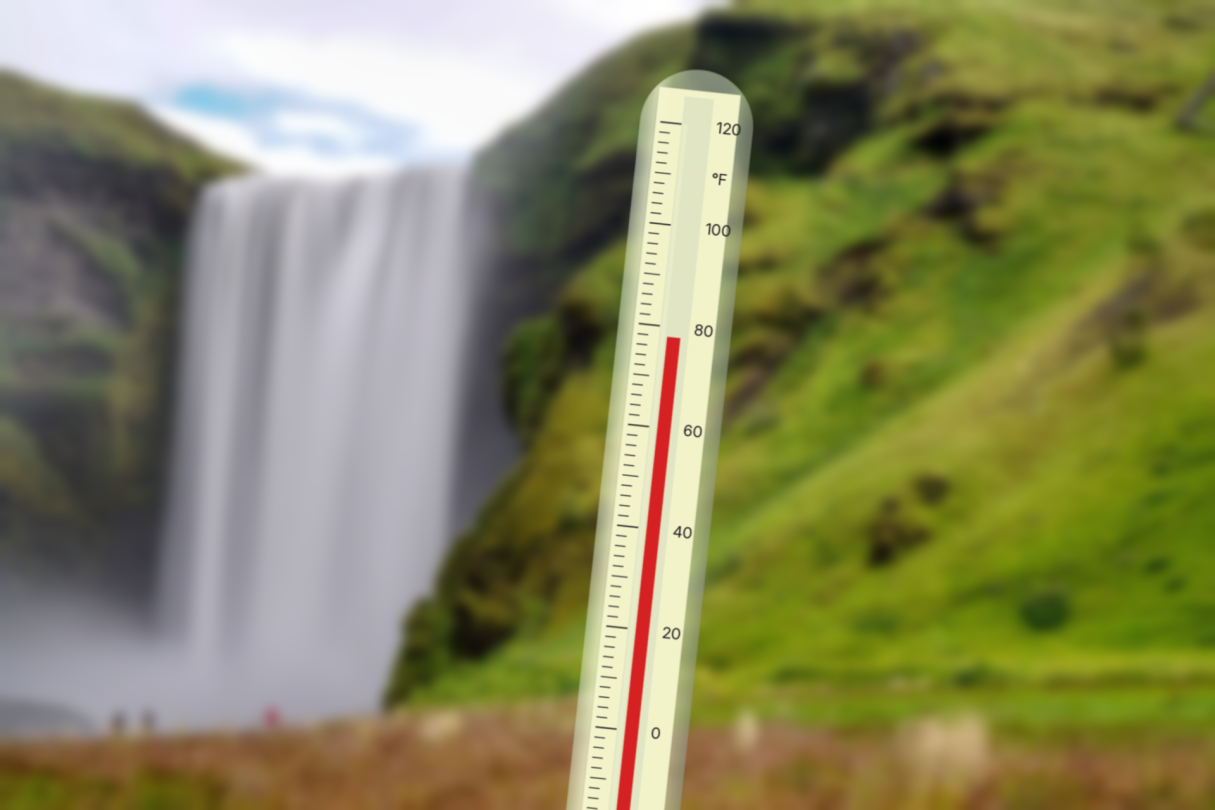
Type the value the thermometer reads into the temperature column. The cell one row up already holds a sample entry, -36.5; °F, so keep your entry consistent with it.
78; °F
